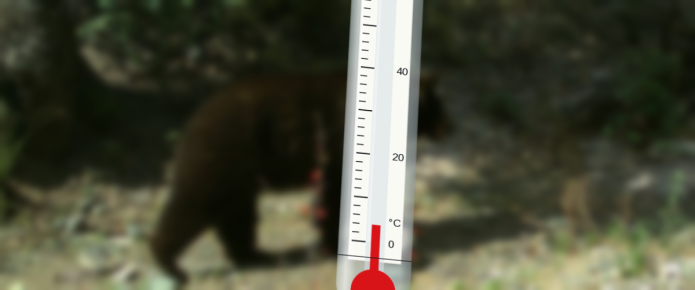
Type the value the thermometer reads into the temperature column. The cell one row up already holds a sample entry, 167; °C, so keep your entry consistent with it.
4; °C
